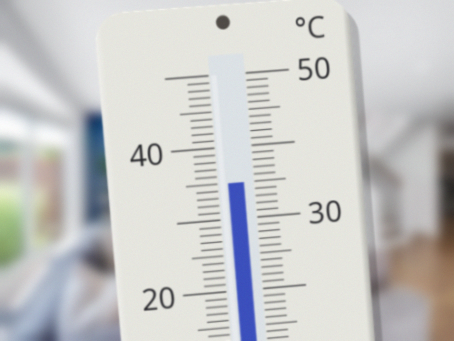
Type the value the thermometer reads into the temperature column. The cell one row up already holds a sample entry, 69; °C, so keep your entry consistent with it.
35; °C
